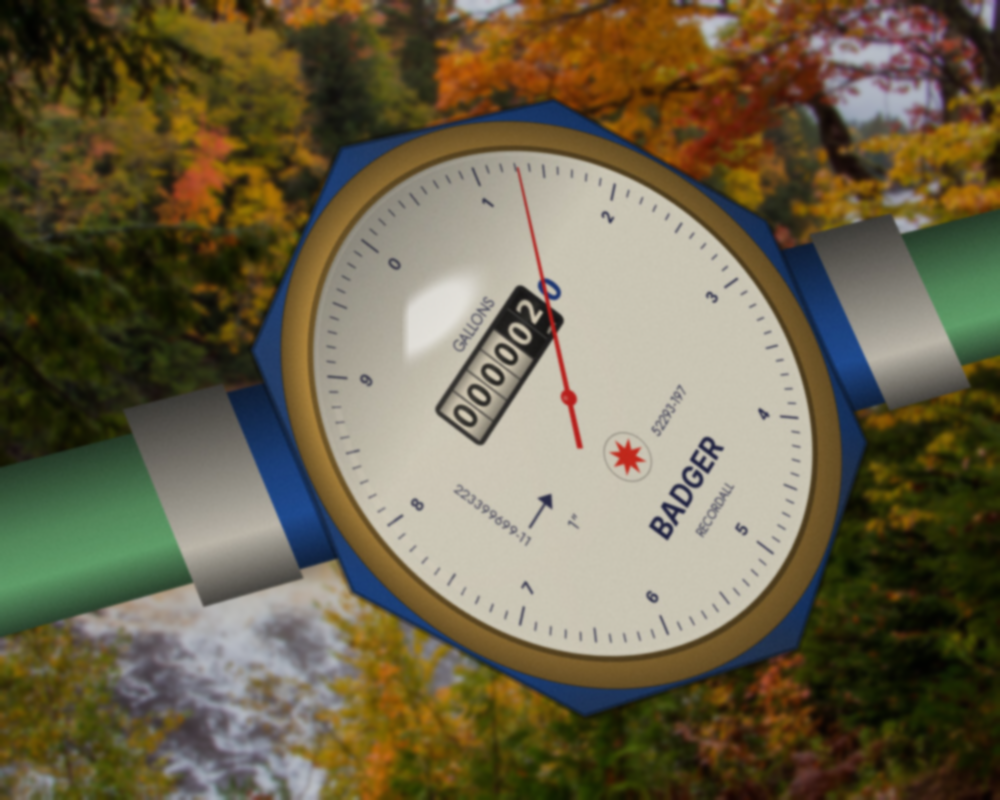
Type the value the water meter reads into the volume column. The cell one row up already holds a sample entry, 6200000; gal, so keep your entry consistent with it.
21.3; gal
